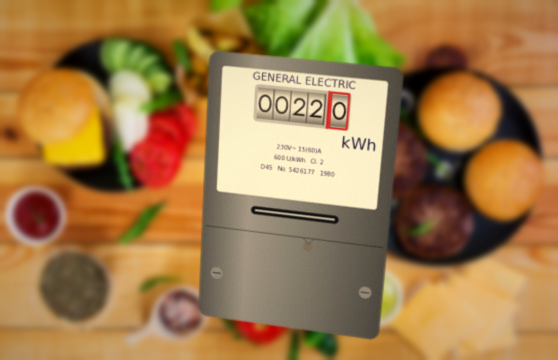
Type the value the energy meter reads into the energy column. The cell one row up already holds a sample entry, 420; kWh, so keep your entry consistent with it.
22.0; kWh
